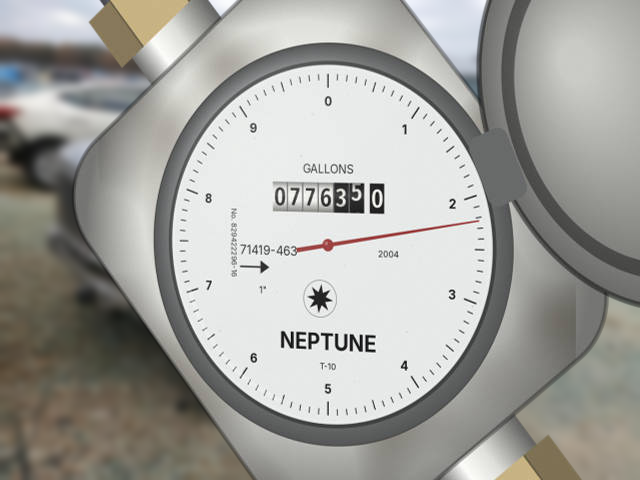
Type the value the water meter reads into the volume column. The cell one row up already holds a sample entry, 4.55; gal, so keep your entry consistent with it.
776352.2; gal
